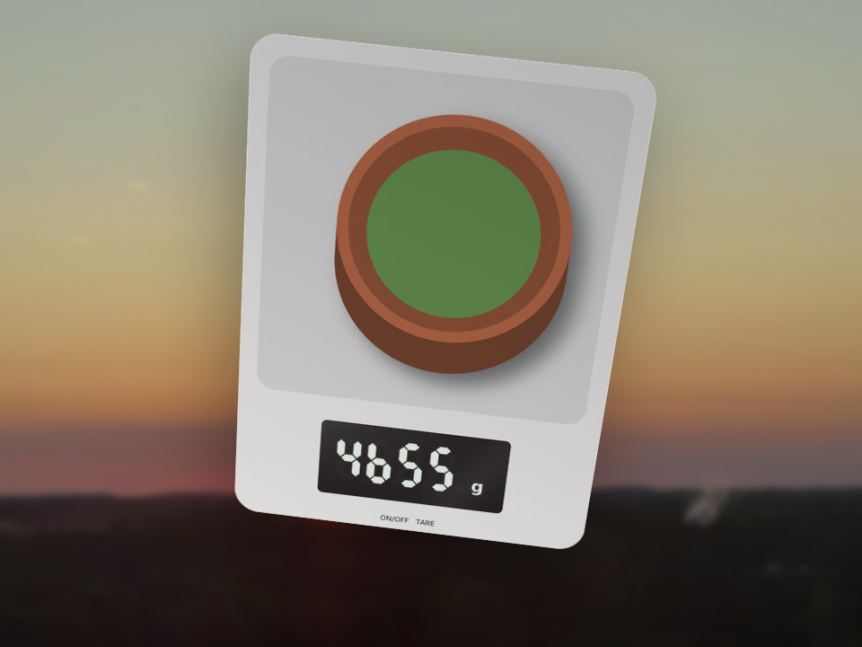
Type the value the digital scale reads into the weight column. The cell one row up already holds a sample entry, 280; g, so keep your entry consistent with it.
4655; g
